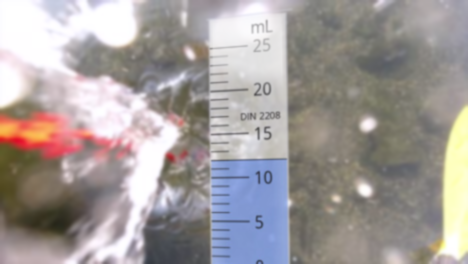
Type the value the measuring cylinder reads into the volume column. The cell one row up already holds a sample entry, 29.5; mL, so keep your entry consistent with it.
12; mL
